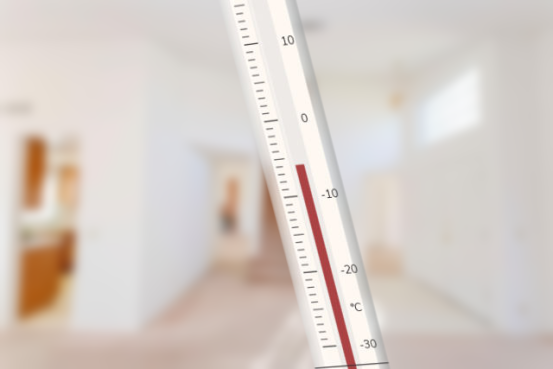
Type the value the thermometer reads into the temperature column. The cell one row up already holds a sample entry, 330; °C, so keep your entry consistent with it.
-6; °C
